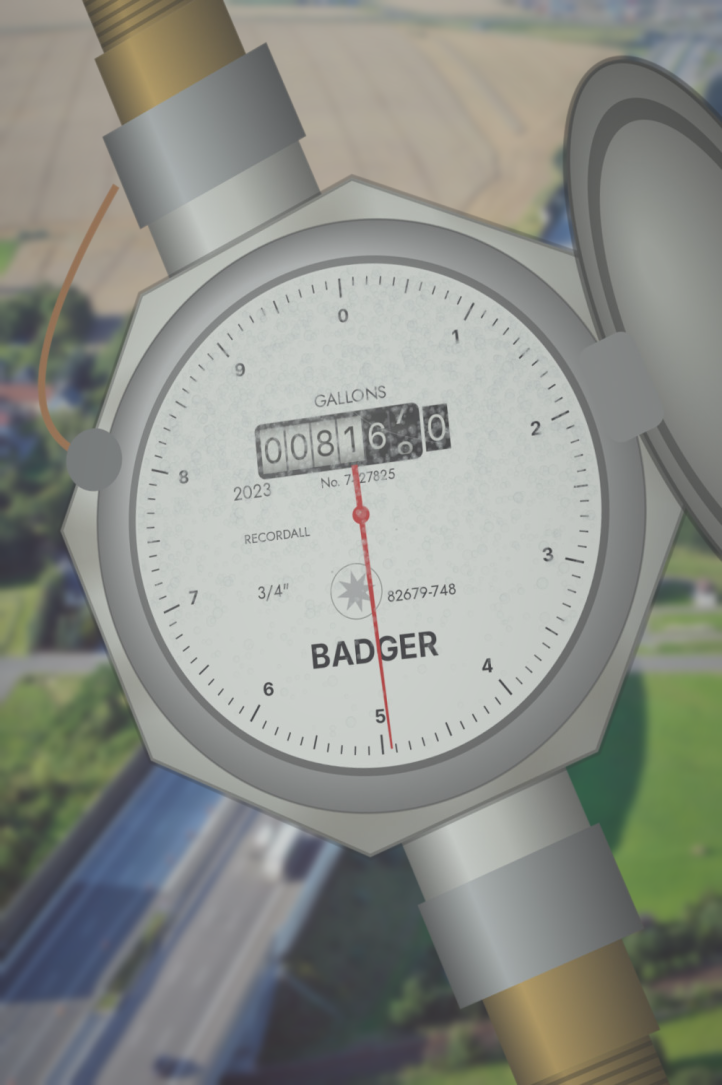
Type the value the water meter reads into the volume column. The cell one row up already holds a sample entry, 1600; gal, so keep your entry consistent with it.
81674.9; gal
